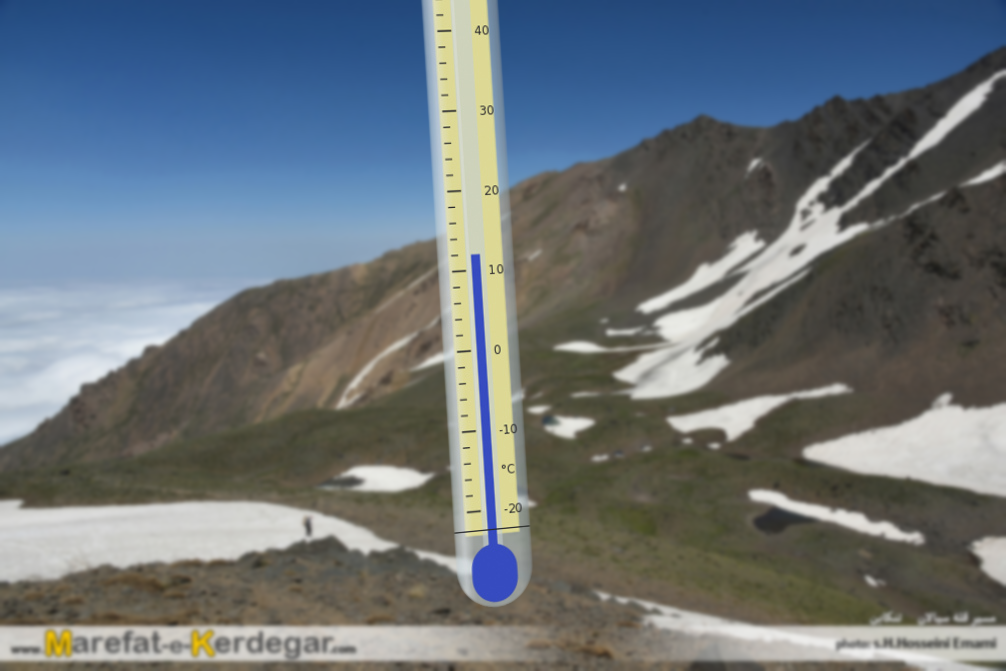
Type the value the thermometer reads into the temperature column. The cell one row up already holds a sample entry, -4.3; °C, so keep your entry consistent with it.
12; °C
